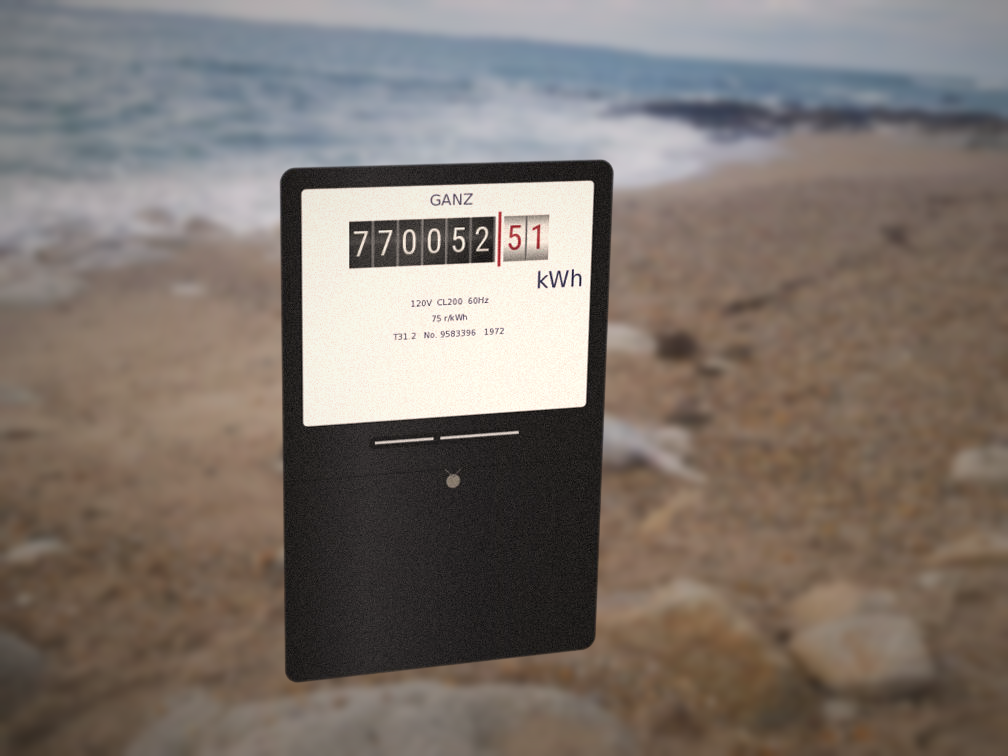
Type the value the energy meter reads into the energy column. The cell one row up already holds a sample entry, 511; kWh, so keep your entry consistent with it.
770052.51; kWh
